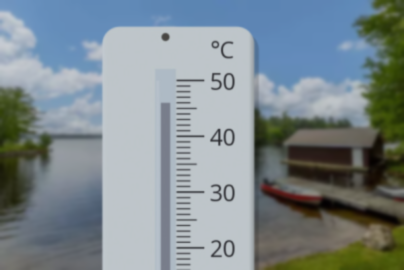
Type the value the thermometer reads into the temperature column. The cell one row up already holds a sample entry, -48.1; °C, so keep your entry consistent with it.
46; °C
